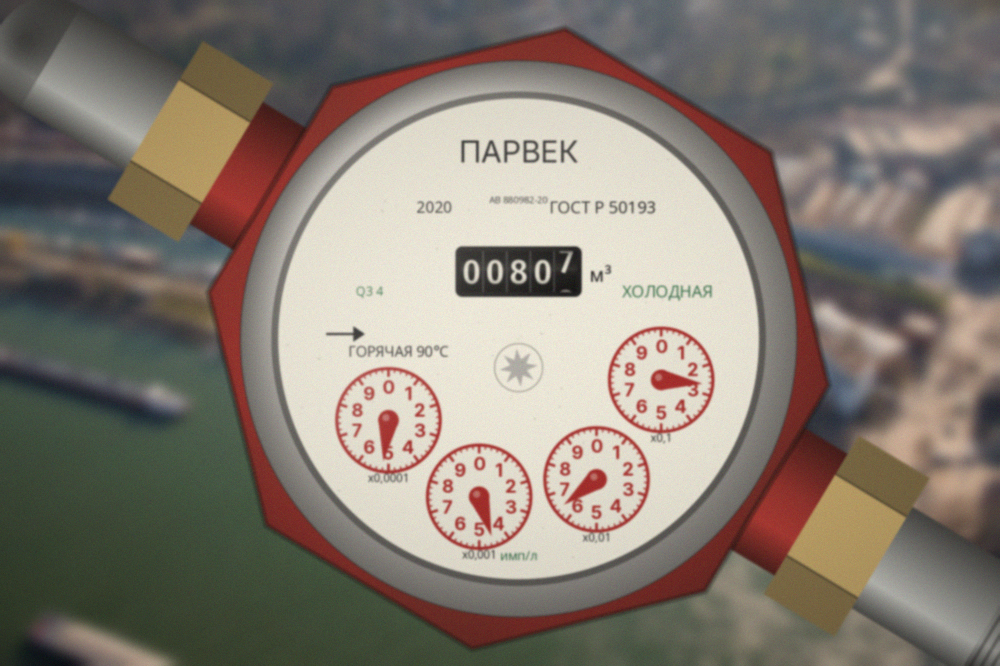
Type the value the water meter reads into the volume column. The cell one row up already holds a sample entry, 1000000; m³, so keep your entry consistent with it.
807.2645; m³
